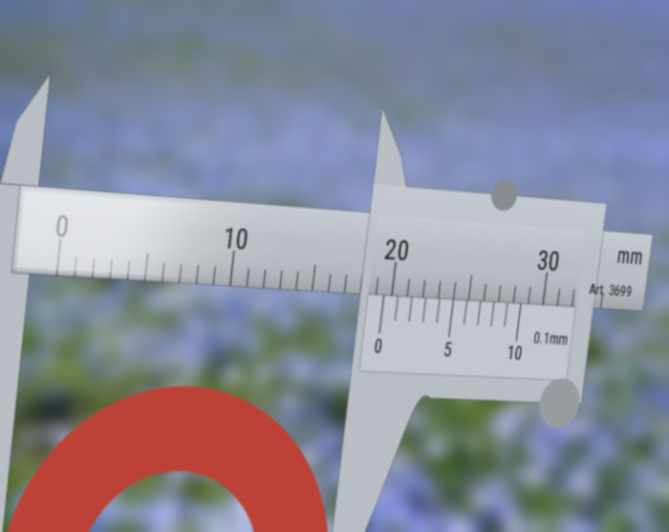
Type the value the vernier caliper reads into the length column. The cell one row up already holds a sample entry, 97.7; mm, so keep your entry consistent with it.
19.5; mm
